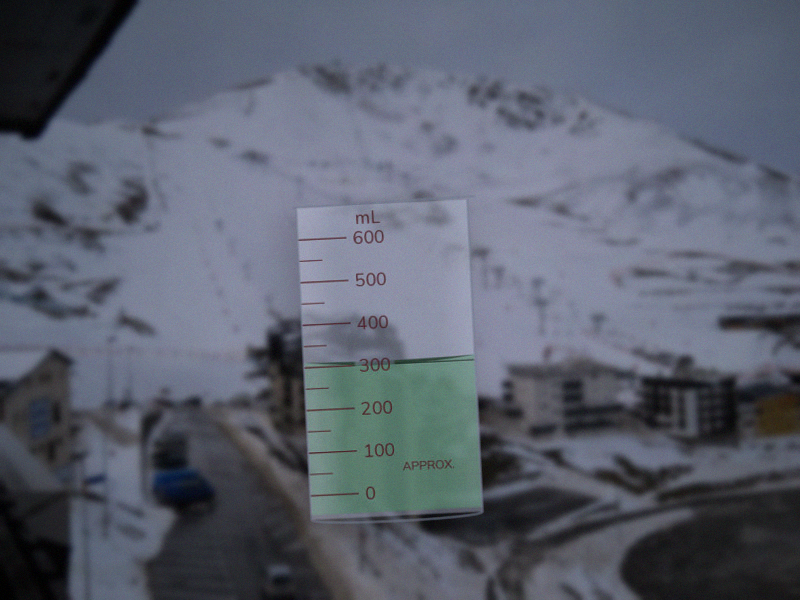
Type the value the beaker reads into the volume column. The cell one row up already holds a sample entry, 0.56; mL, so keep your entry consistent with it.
300; mL
